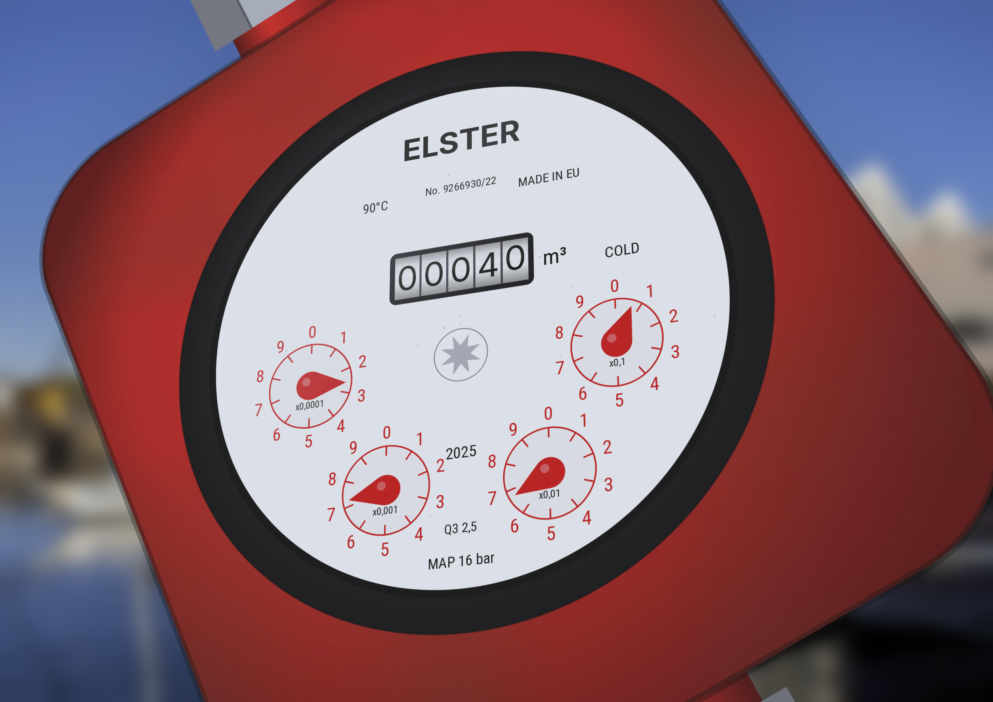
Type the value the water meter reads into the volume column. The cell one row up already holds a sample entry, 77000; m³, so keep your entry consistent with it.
40.0672; m³
